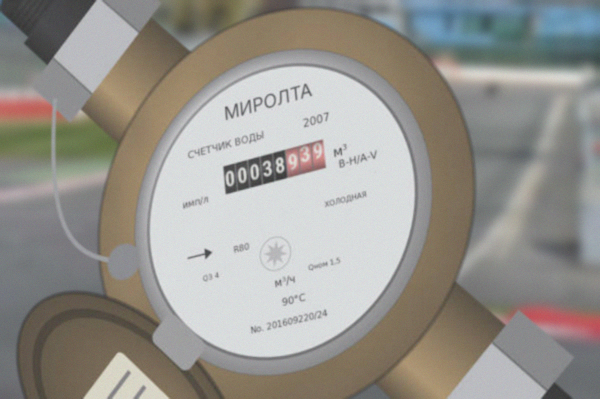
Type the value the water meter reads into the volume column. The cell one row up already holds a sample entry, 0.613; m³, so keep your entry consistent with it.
38.939; m³
